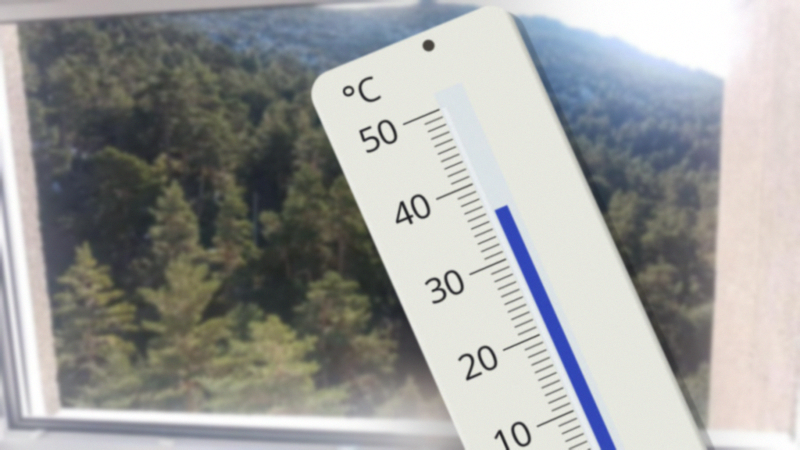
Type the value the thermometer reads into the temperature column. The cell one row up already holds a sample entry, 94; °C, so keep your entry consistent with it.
36; °C
